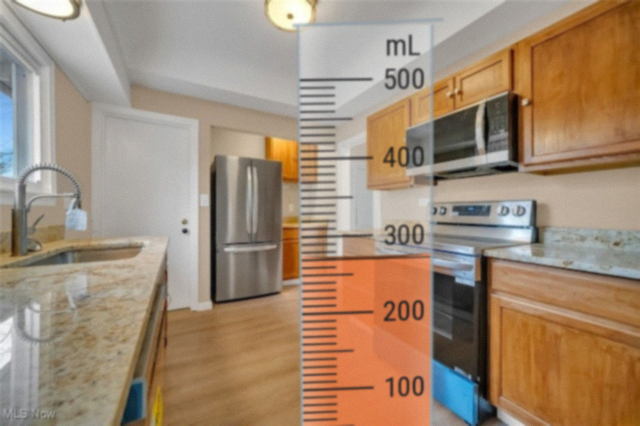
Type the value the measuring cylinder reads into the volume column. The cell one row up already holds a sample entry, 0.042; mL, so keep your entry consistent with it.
270; mL
